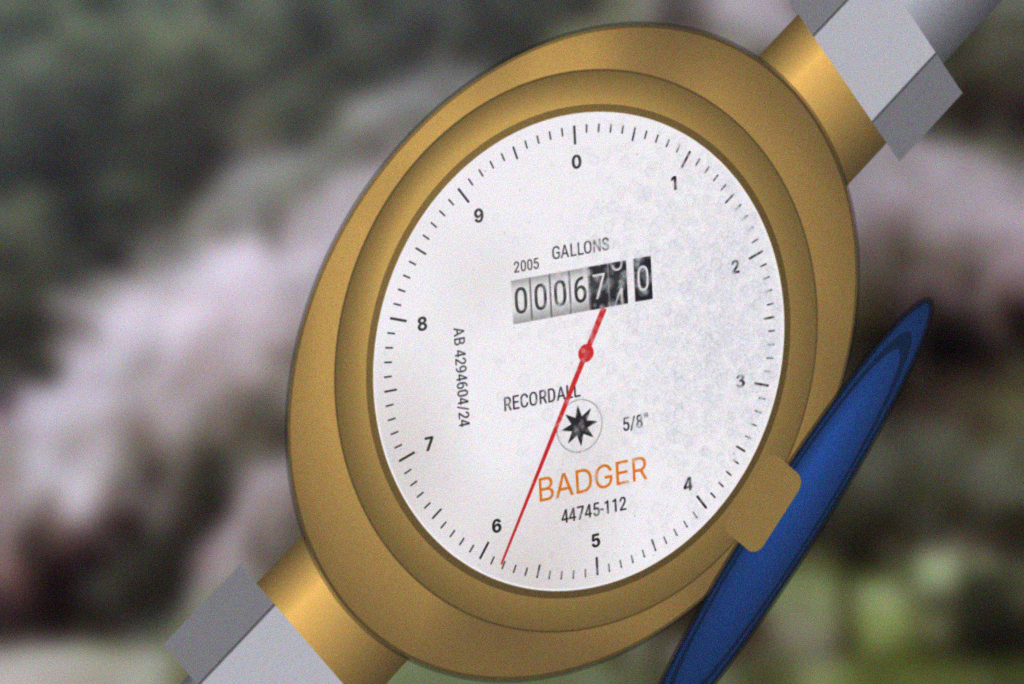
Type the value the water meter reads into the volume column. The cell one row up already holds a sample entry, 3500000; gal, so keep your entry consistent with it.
6735.8; gal
